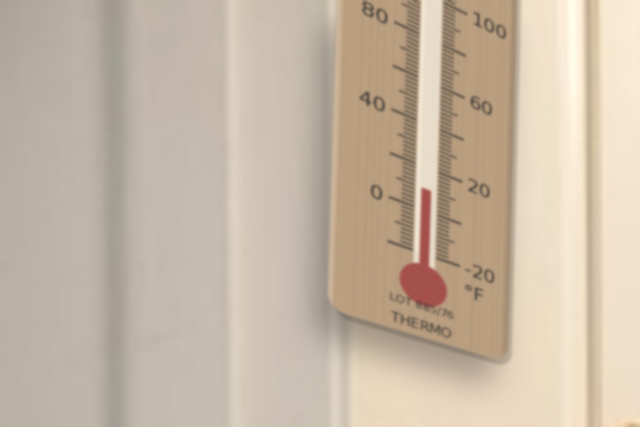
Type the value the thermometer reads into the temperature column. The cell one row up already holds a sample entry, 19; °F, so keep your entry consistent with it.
10; °F
